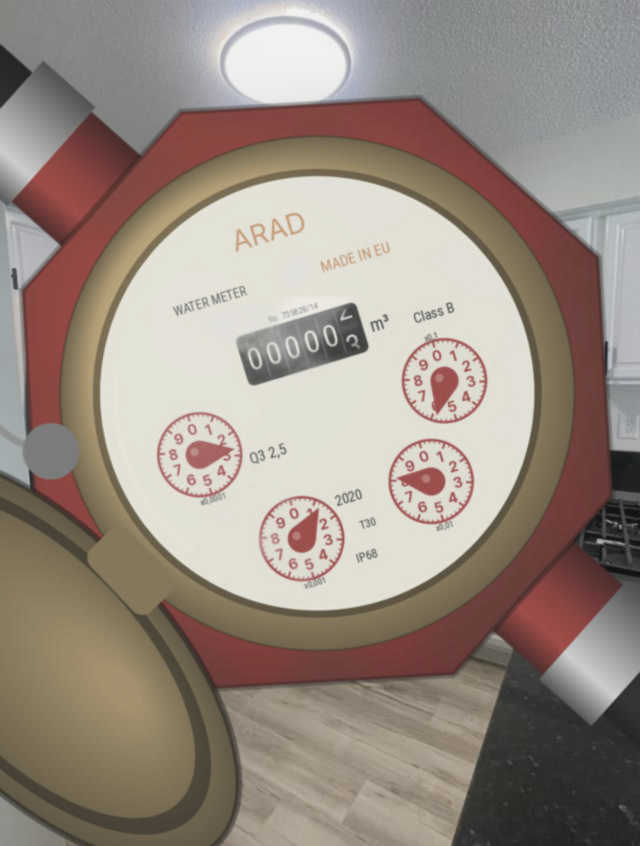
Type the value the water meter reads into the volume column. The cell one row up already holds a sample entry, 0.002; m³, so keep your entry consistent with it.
2.5812; m³
